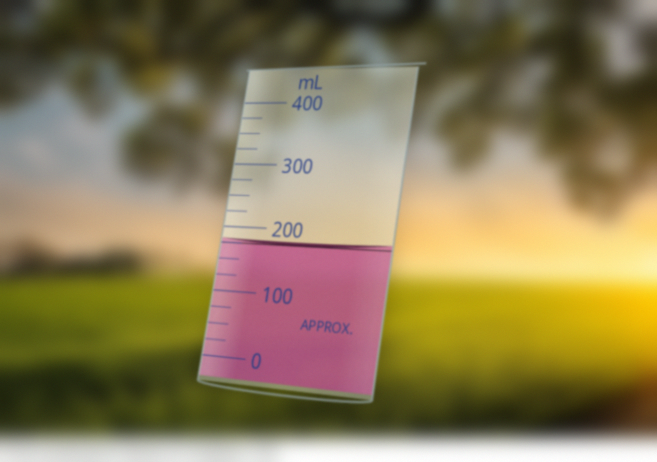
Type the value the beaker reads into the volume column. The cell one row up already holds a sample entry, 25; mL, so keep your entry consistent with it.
175; mL
